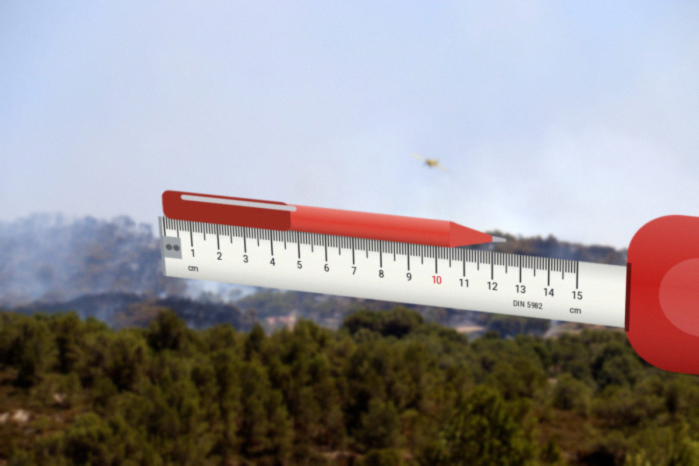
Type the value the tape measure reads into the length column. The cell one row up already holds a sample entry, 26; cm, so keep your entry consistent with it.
12.5; cm
